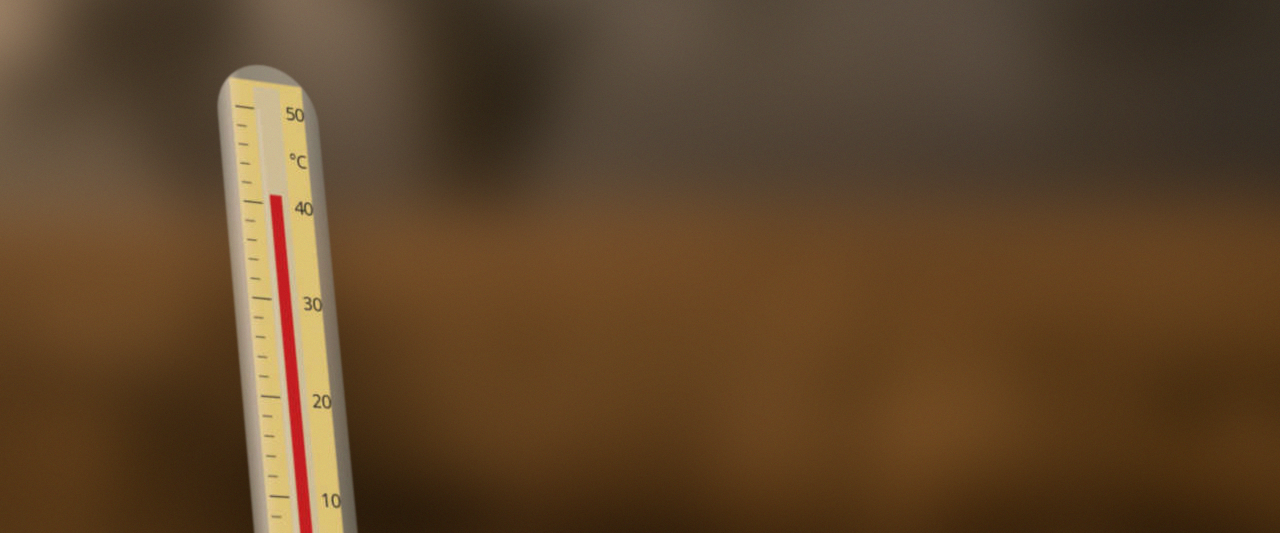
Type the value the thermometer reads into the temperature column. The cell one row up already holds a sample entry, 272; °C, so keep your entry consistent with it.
41; °C
